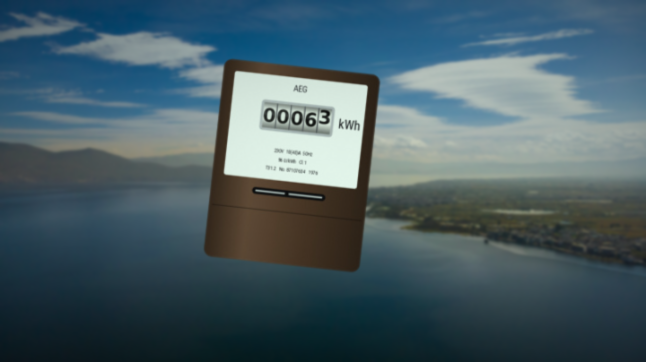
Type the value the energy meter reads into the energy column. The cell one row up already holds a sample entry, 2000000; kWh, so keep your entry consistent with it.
63; kWh
